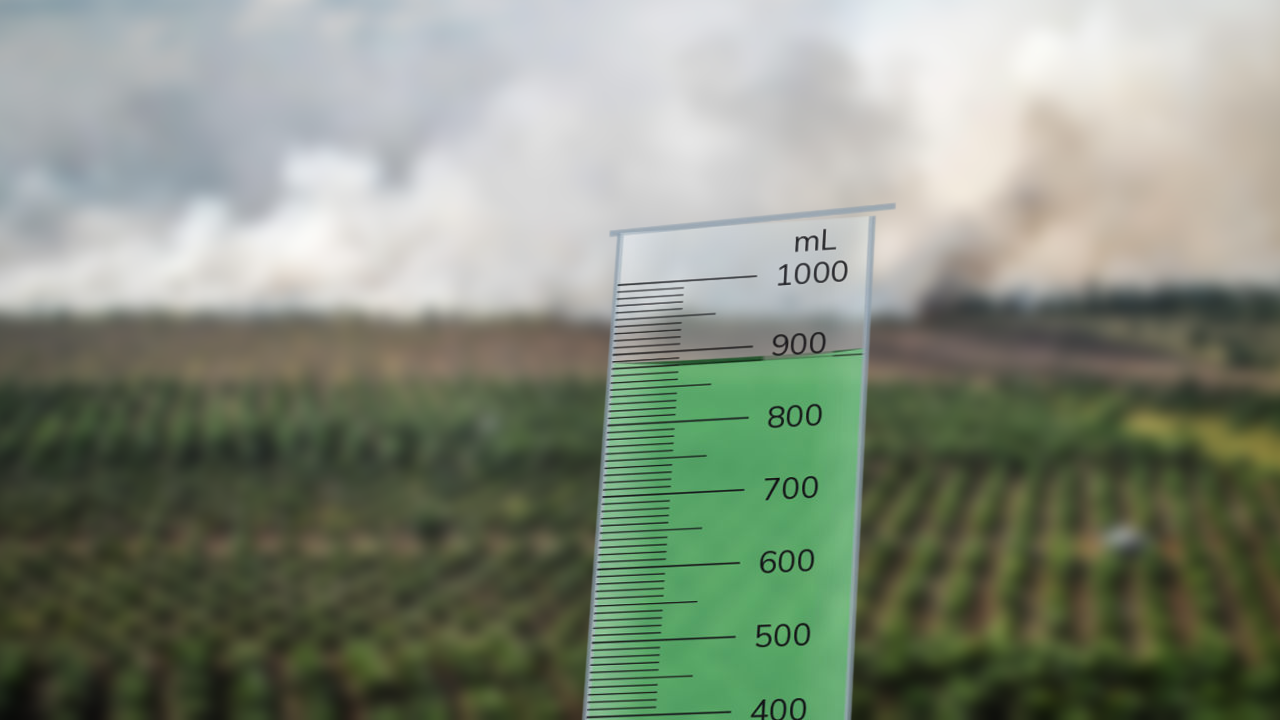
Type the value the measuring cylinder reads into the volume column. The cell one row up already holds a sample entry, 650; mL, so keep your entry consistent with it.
880; mL
